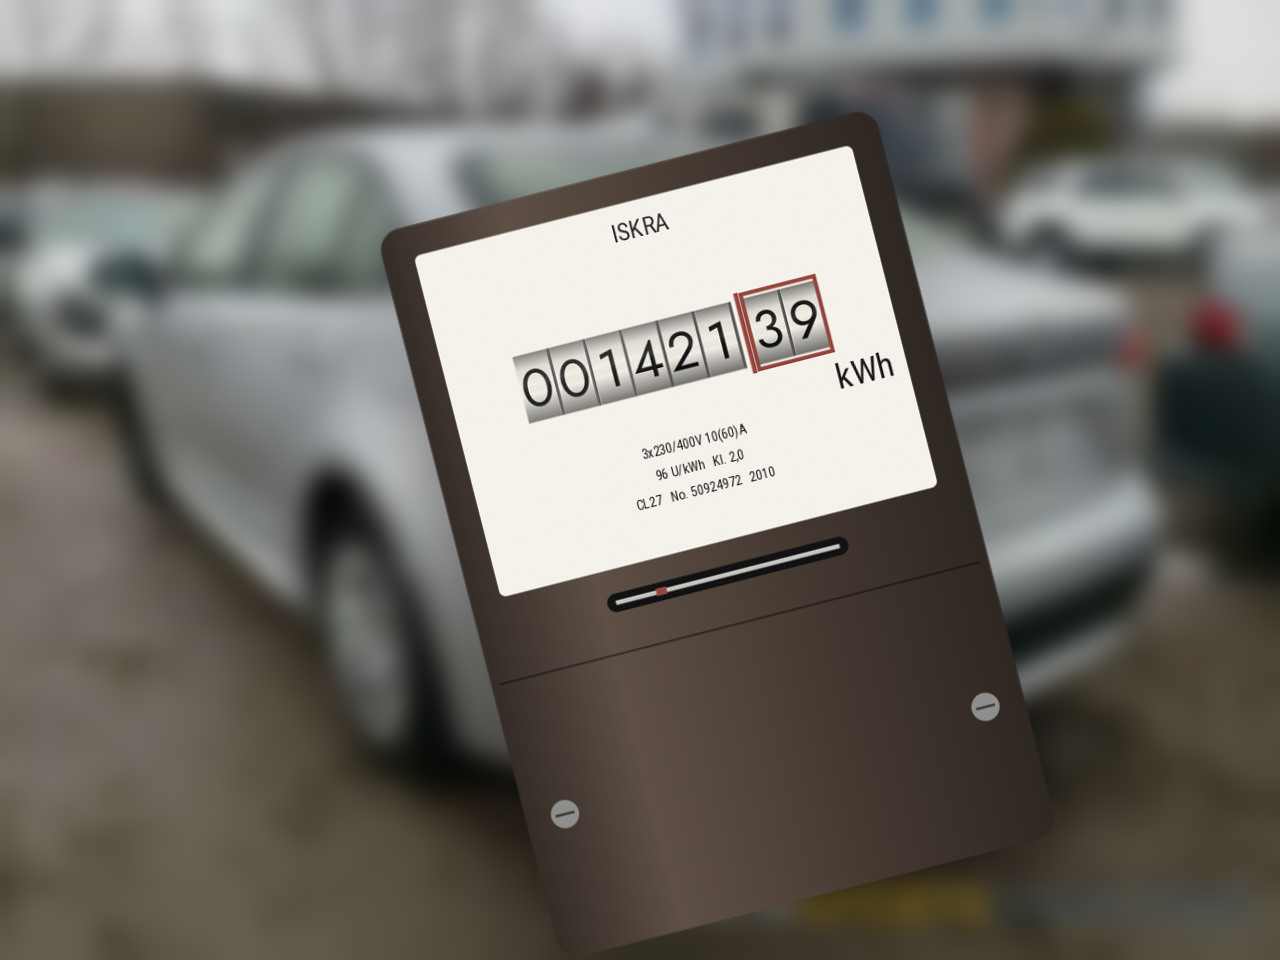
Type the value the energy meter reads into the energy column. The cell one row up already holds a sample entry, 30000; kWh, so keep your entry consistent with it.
1421.39; kWh
